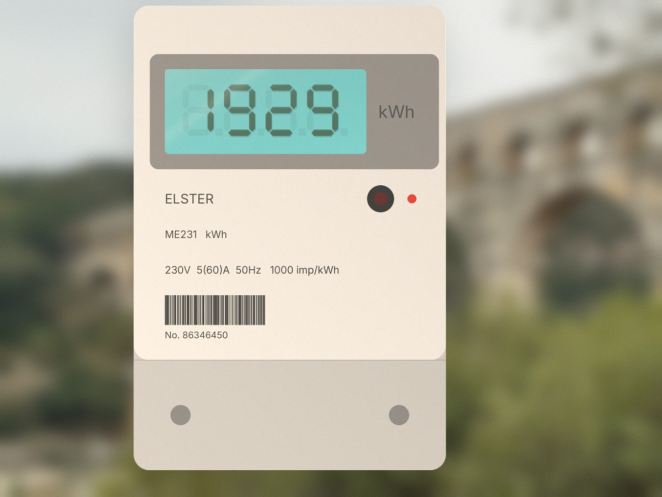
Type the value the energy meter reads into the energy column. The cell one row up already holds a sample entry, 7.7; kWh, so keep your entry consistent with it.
1929; kWh
